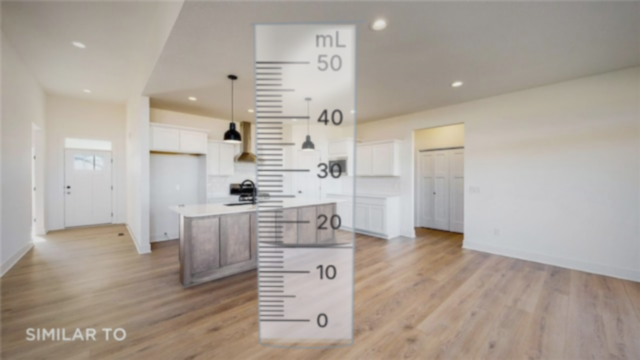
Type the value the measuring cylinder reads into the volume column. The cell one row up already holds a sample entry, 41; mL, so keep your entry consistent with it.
15; mL
